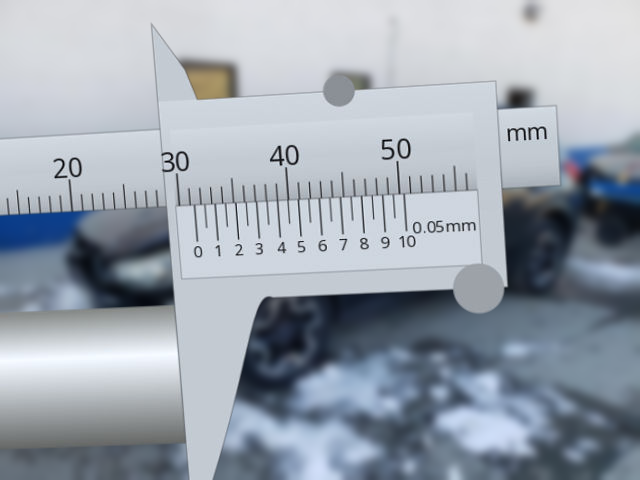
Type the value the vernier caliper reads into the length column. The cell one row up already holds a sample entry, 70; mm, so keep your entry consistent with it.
31.4; mm
